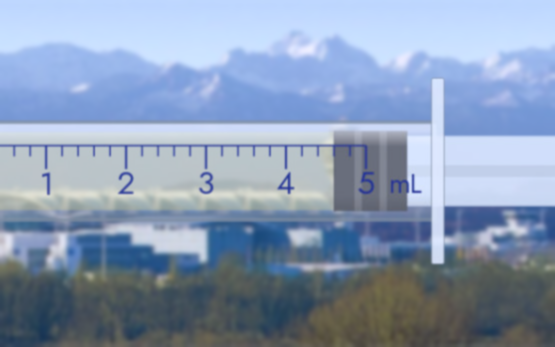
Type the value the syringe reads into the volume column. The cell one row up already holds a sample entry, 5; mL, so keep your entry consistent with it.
4.6; mL
